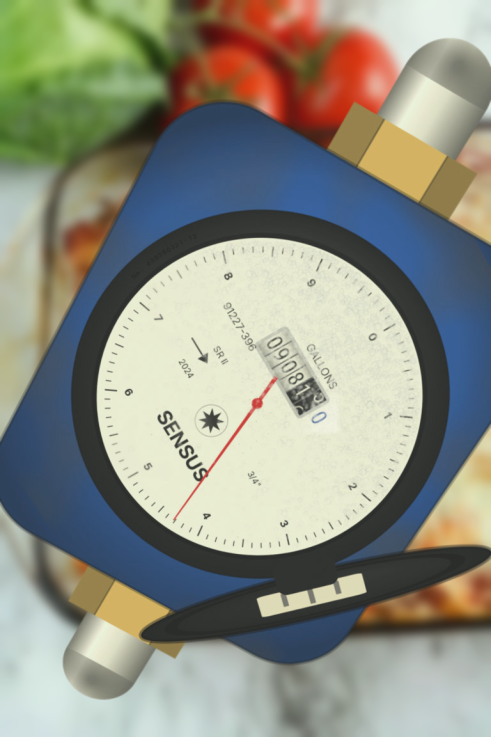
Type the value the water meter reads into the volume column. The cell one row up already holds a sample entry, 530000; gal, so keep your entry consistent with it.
908154.3; gal
